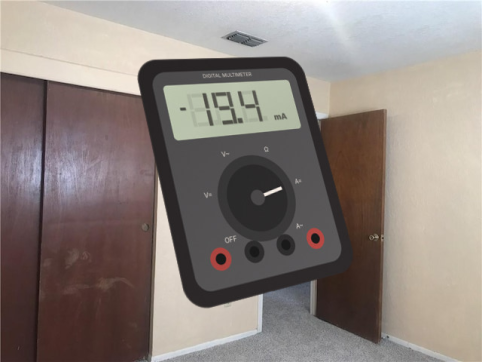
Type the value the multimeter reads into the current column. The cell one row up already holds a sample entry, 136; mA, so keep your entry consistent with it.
-19.4; mA
